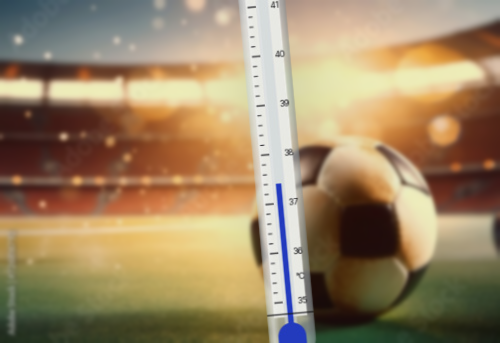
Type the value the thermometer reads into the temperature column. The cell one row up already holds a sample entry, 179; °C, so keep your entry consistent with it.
37.4; °C
